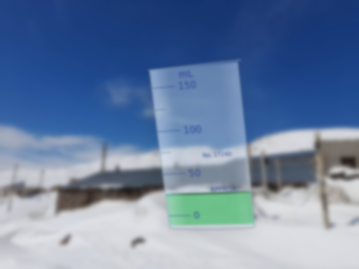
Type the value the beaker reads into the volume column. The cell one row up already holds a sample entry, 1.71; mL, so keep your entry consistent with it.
25; mL
